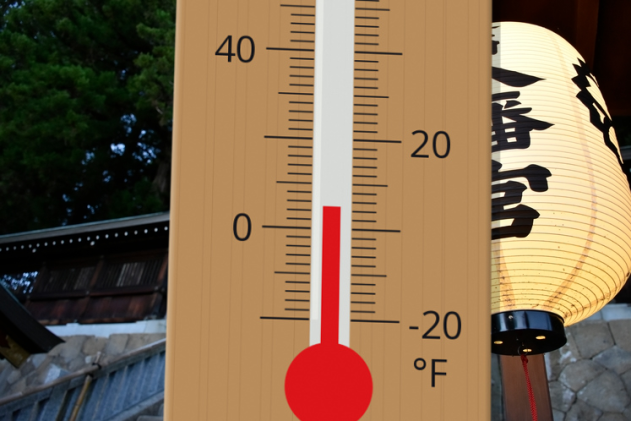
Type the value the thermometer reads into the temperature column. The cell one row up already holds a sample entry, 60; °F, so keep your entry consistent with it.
5; °F
